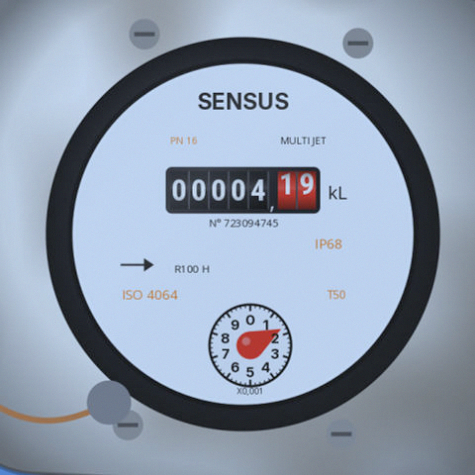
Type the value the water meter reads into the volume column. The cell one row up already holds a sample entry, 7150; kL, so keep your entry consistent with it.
4.191; kL
